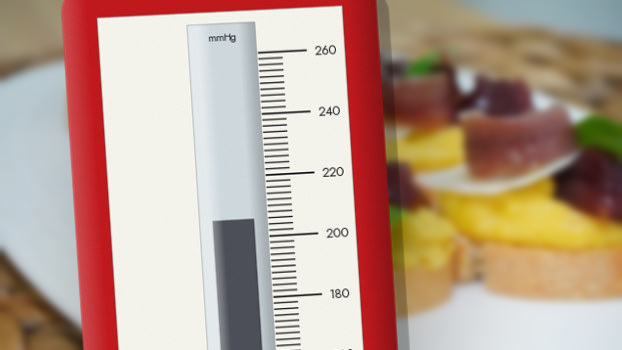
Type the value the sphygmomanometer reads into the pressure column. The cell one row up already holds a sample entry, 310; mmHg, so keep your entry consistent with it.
206; mmHg
